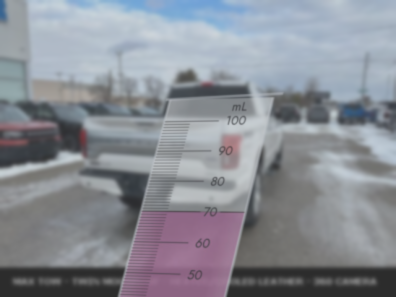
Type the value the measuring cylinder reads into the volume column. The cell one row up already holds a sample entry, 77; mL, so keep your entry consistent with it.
70; mL
